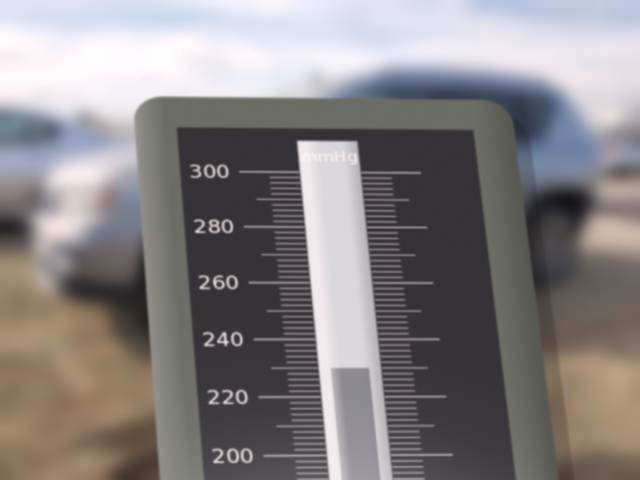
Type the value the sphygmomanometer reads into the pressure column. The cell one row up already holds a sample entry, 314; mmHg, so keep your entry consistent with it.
230; mmHg
